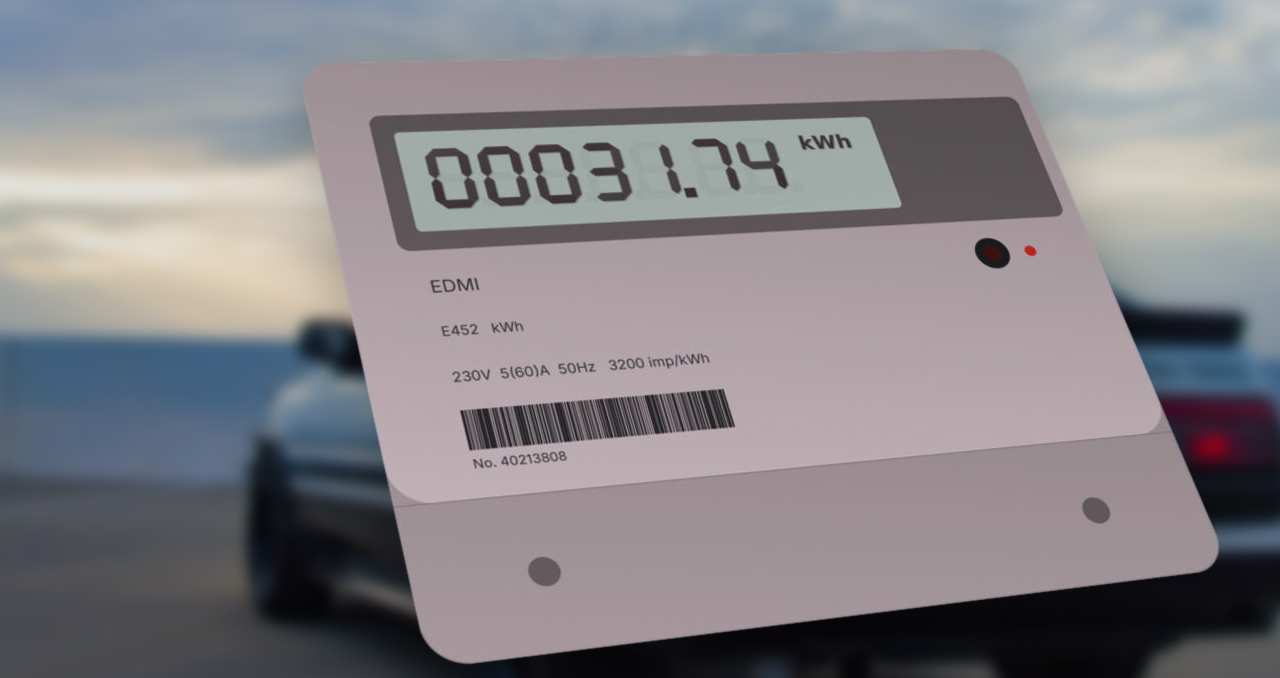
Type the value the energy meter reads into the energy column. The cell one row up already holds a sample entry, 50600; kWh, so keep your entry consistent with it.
31.74; kWh
